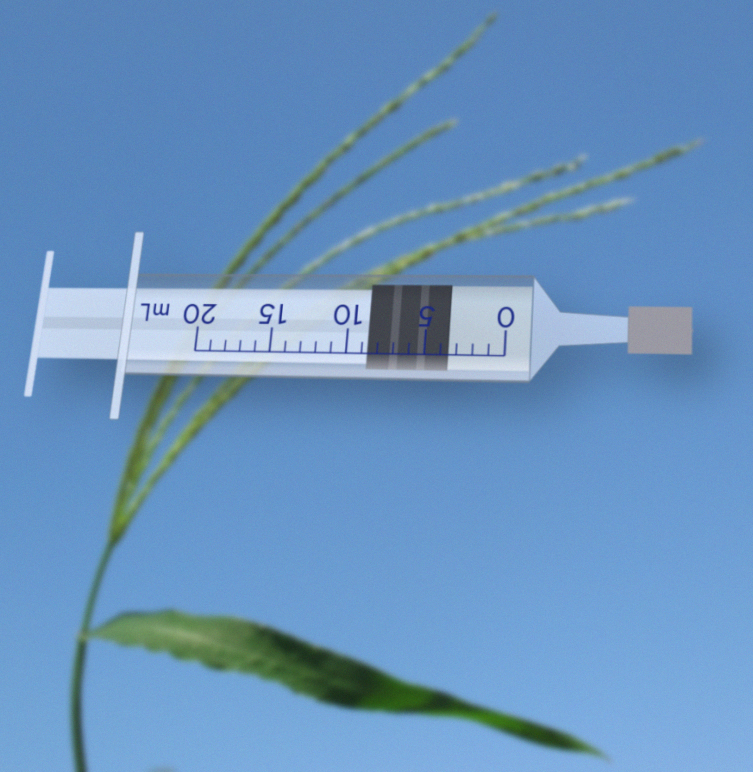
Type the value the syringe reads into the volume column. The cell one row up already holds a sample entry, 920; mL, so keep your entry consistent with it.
3.5; mL
